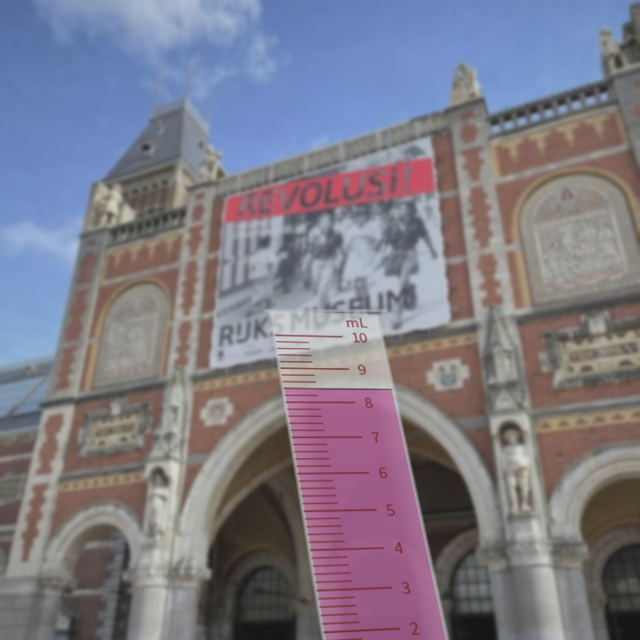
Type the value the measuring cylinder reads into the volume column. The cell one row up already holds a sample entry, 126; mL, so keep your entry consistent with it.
8.4; mL
